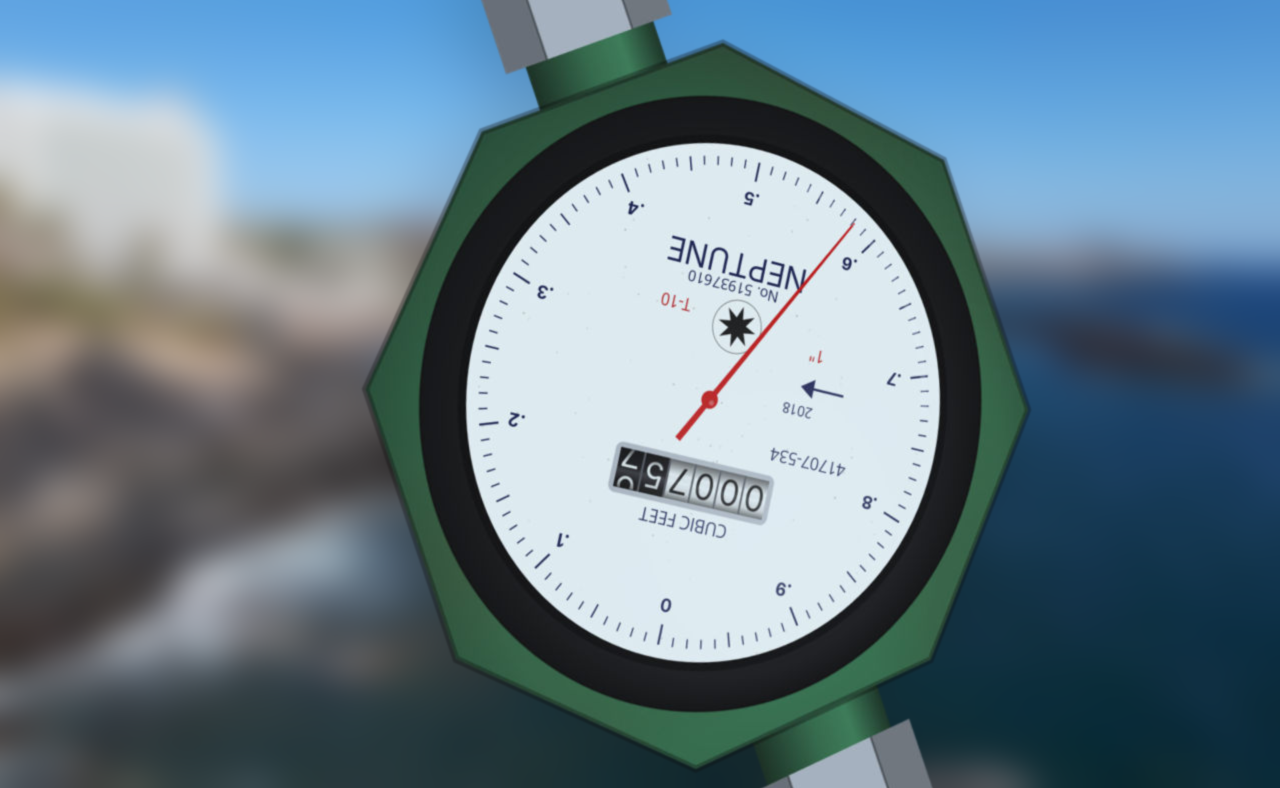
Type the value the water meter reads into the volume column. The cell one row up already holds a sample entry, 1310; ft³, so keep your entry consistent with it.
756.58; ft³
